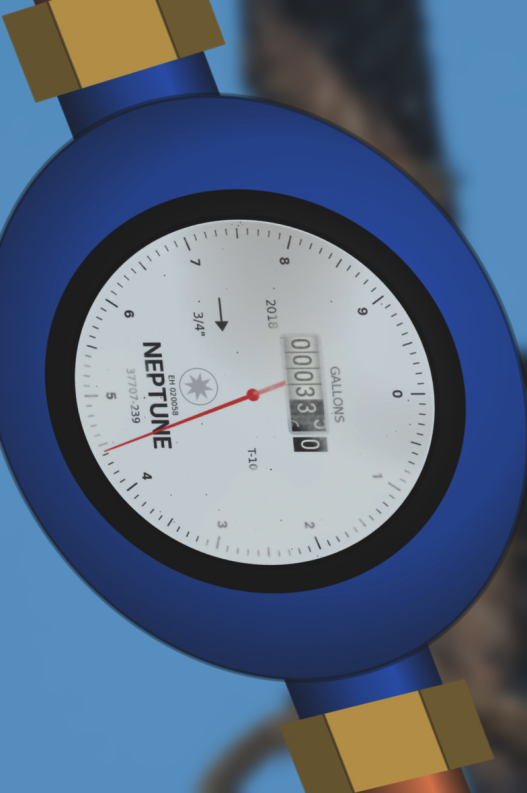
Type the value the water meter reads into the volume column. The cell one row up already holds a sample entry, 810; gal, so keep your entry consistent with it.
3354.4; gal
